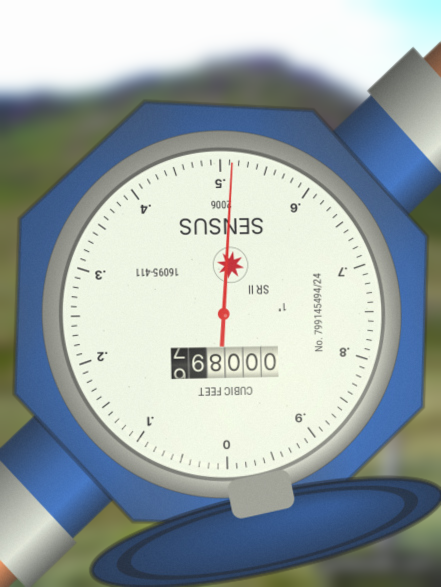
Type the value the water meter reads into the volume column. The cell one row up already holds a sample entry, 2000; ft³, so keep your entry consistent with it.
896.51; ft³
